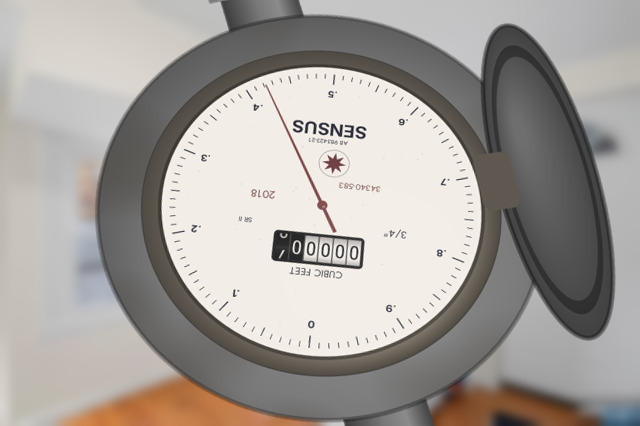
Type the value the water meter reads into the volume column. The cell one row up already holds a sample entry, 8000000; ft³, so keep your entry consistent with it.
7.42; ft³
